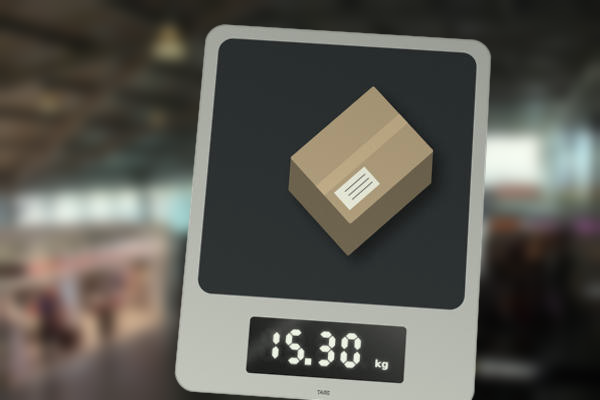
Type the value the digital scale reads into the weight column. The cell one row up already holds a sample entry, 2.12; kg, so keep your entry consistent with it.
15.30; kg
